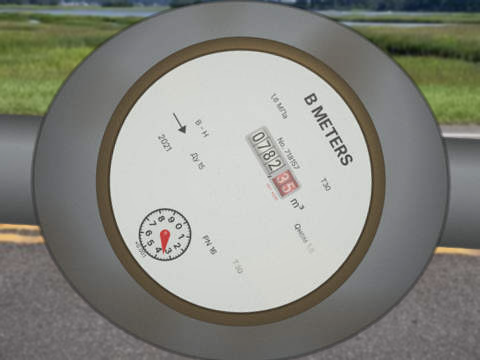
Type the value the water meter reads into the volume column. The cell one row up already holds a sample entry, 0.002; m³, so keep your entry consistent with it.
782.353; m³
